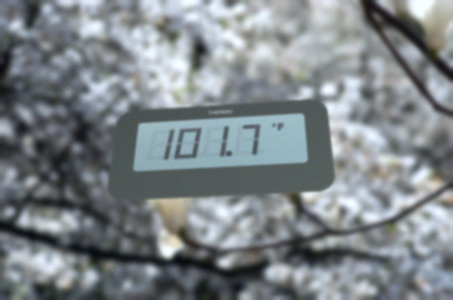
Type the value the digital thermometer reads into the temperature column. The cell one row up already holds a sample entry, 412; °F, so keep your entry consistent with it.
101.7; °F
